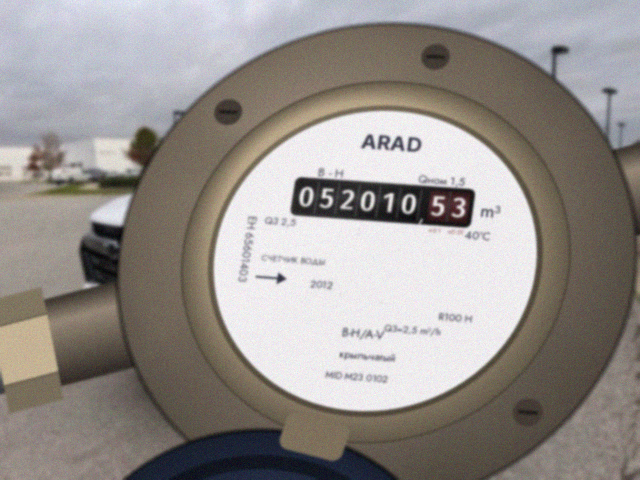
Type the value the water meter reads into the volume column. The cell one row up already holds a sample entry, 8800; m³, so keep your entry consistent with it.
52010.53; m³
